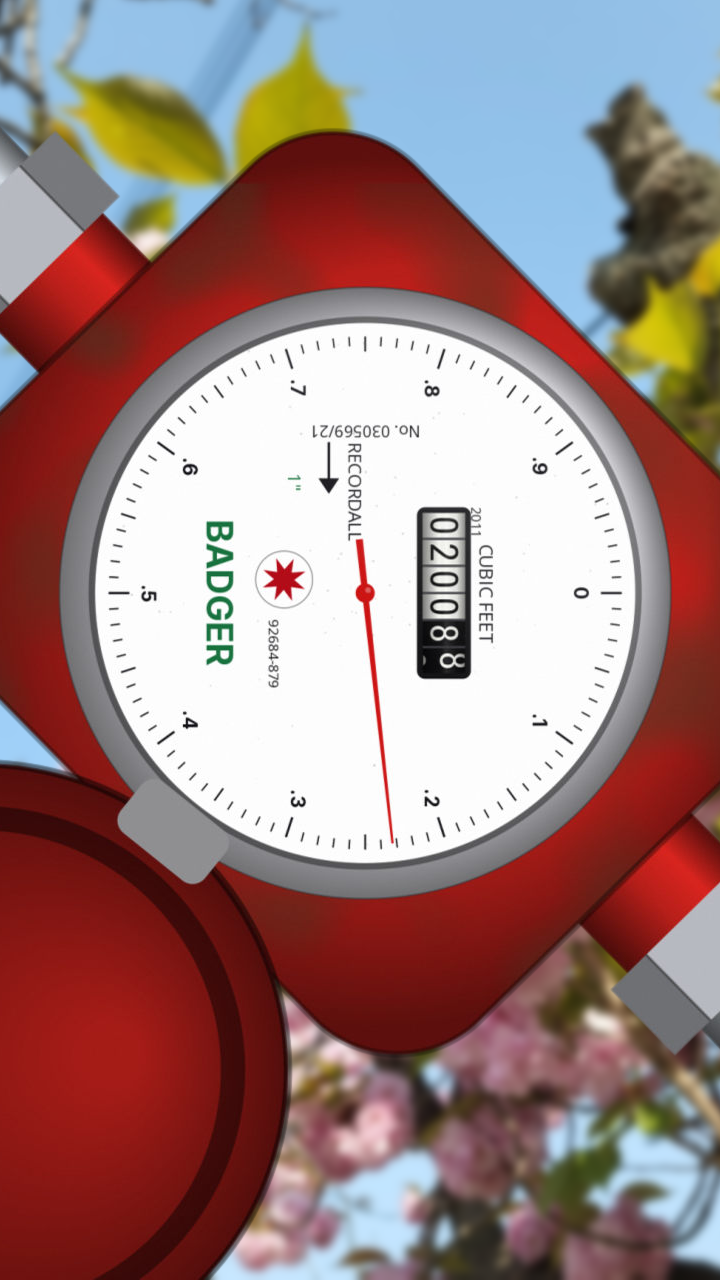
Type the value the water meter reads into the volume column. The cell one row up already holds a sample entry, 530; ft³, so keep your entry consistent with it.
20088.23; ft³
